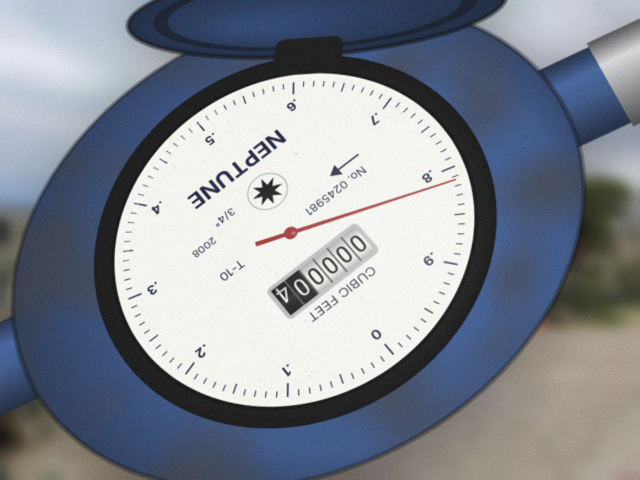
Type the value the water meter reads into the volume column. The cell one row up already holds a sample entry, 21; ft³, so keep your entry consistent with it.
3.81; ft³
